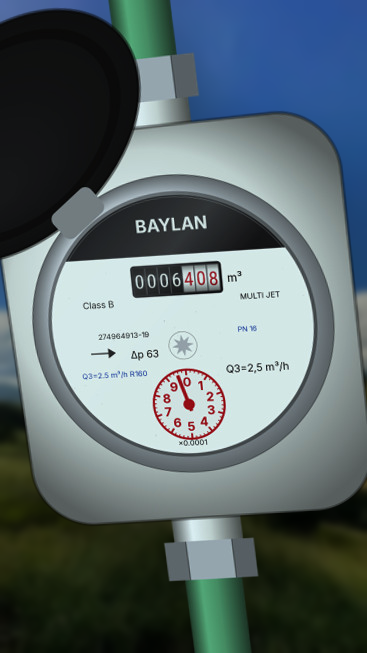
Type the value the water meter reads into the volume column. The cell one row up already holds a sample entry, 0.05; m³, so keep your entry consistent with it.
6.4079; m³
